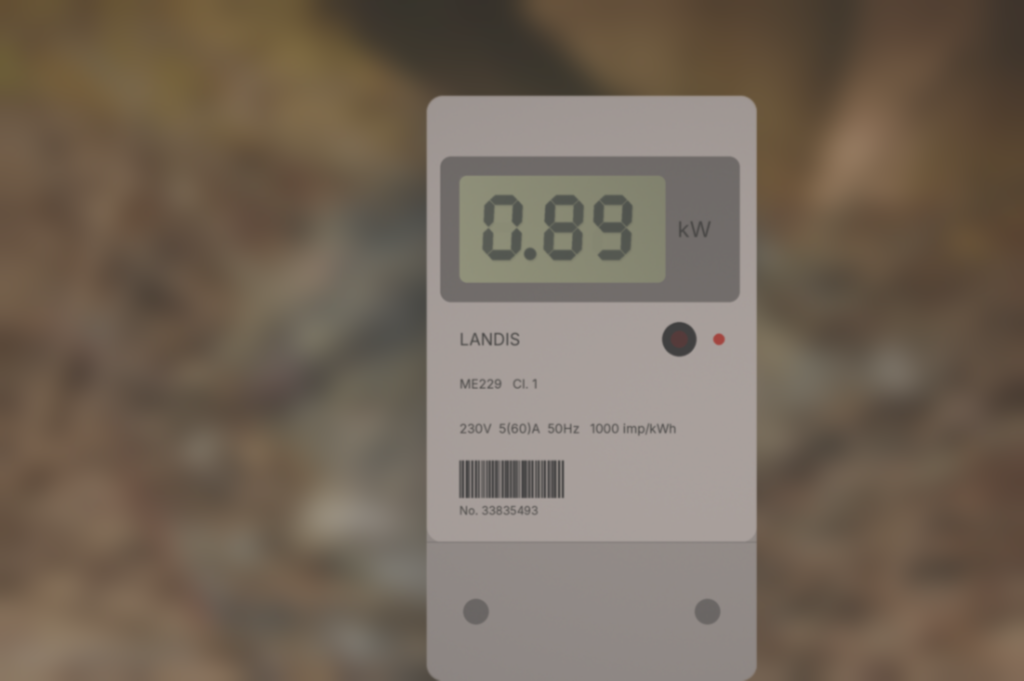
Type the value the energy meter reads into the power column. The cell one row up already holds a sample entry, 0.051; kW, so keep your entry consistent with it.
0.89; kW
